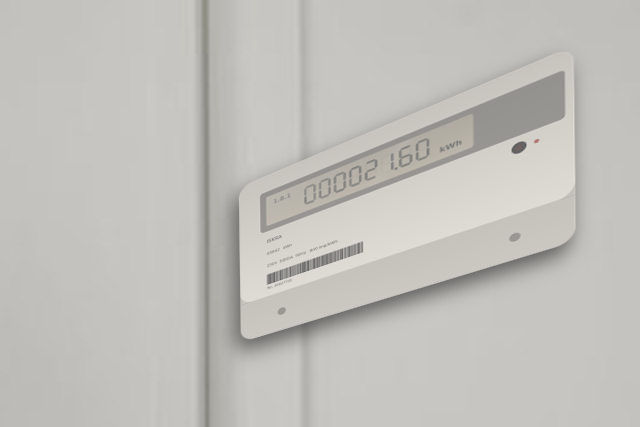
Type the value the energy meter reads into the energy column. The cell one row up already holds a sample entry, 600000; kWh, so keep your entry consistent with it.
21.60; kWh
